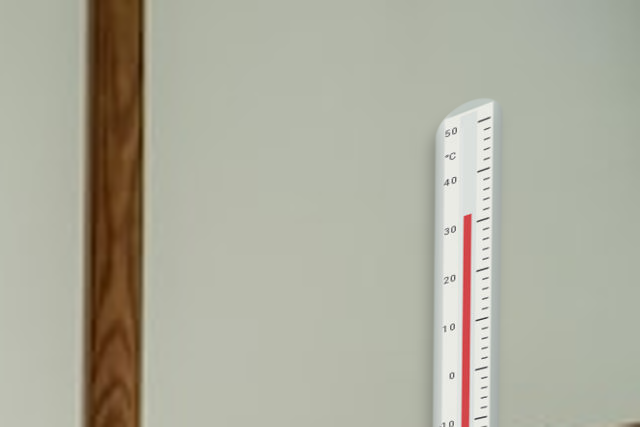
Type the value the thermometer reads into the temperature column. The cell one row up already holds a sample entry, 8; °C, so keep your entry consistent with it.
32; °C
